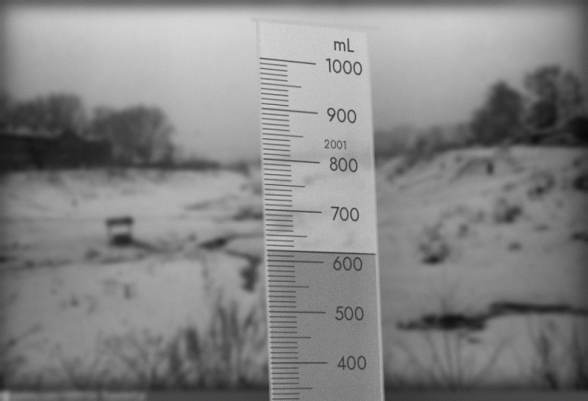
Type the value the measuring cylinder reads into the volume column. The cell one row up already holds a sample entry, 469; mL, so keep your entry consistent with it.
620; mL
